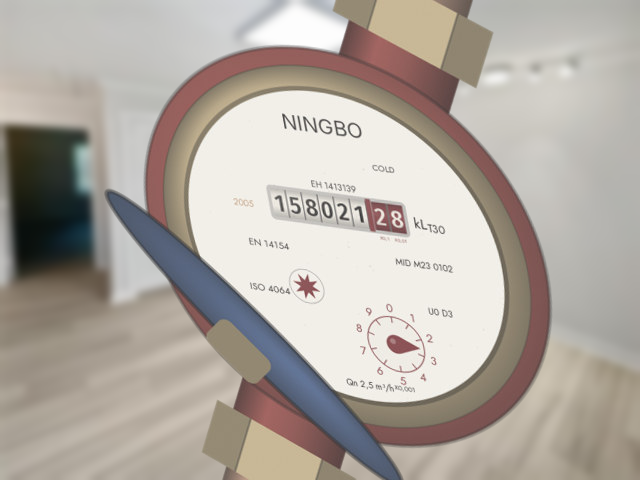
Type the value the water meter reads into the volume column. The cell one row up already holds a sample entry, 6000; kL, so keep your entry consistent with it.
158021.282; kL
